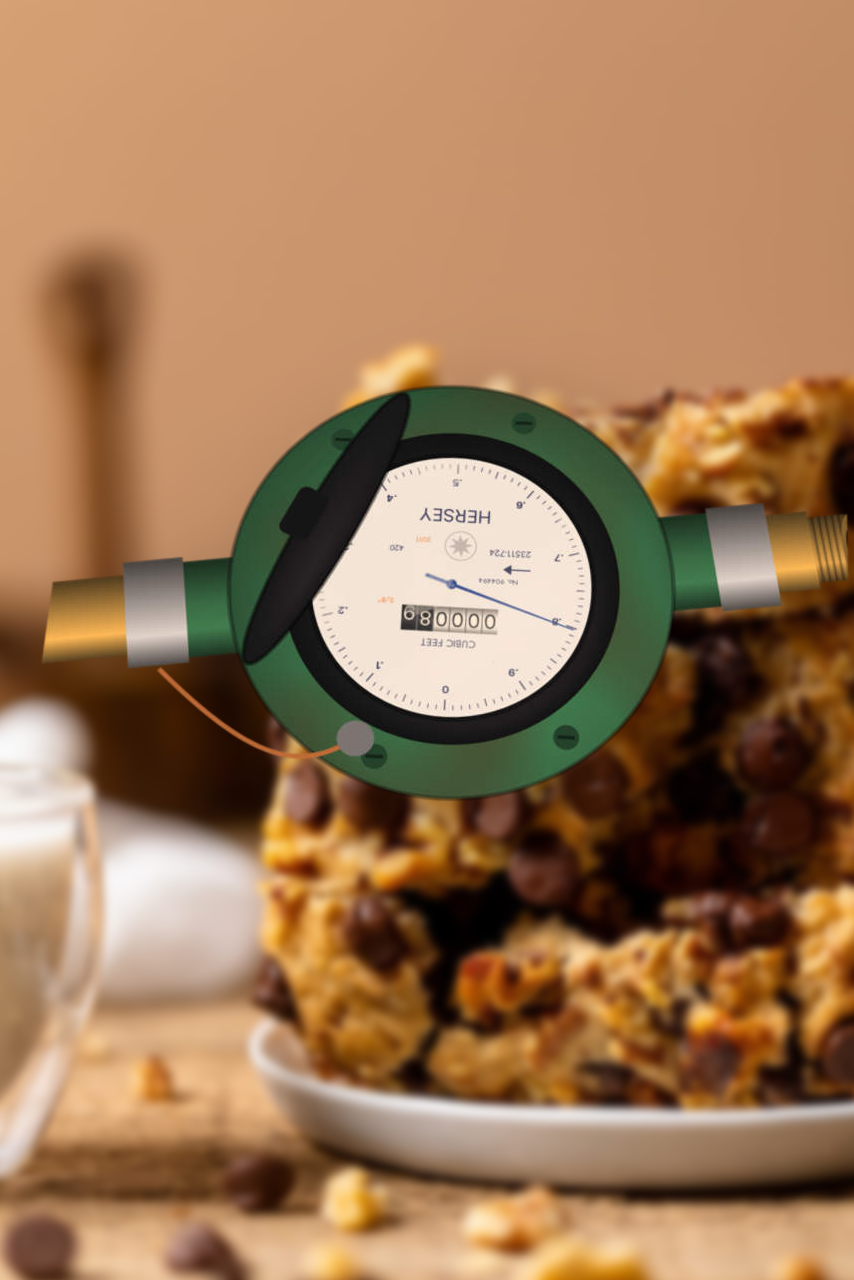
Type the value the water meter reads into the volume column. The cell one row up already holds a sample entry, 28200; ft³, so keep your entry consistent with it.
88.80; ft³
